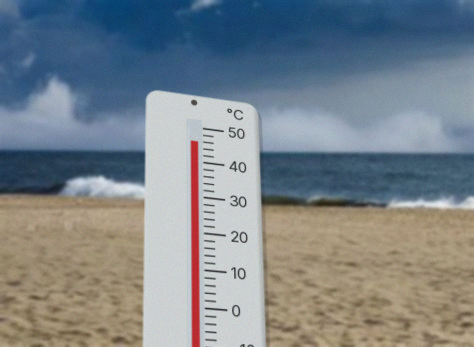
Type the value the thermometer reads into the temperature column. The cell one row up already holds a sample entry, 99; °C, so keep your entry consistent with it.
46; °C
